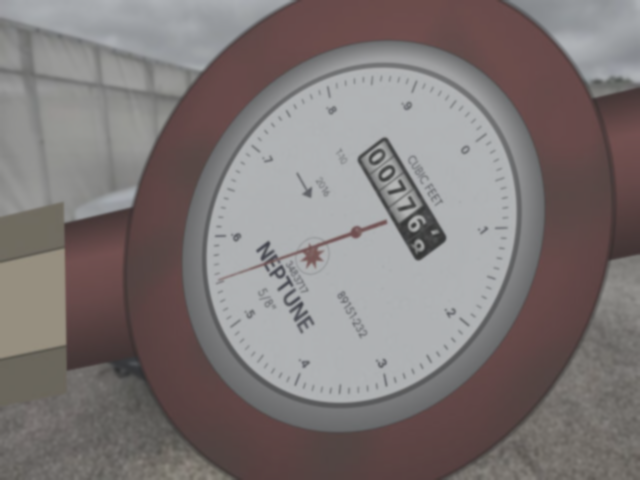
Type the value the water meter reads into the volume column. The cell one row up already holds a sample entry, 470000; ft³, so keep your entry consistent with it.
7767.55; ft³
